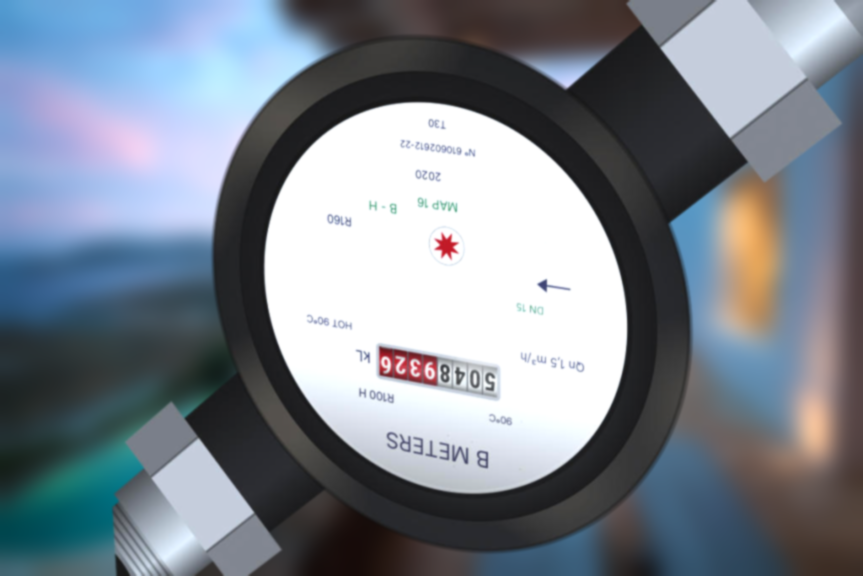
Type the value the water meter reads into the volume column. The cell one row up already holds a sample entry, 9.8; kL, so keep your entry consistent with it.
5048.9326; kL
